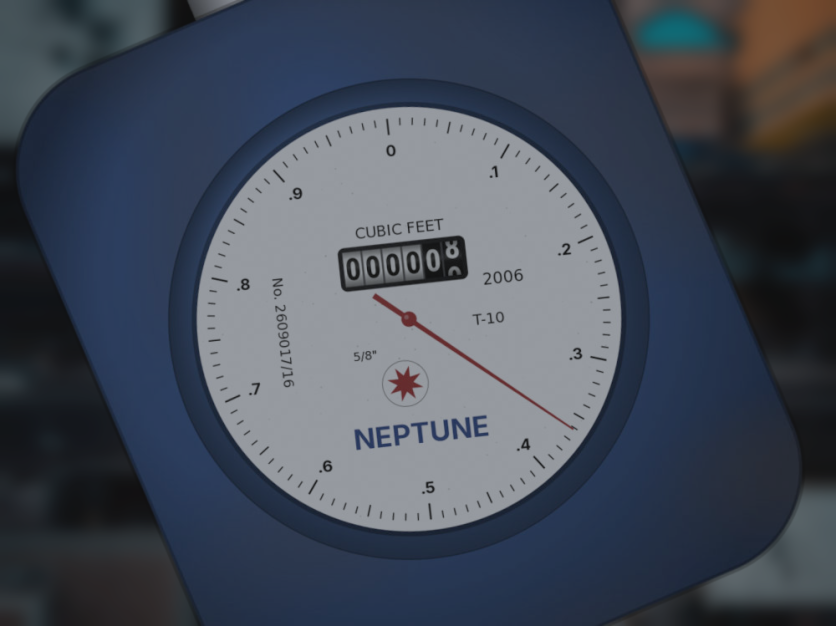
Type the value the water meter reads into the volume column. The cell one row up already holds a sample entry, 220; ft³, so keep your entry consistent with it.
8.36; ft³
